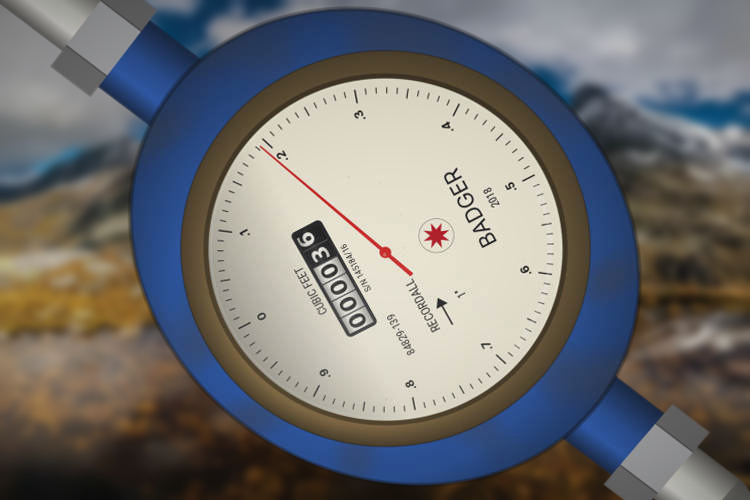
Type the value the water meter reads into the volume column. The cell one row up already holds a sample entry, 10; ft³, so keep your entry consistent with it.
36.19; ft³
